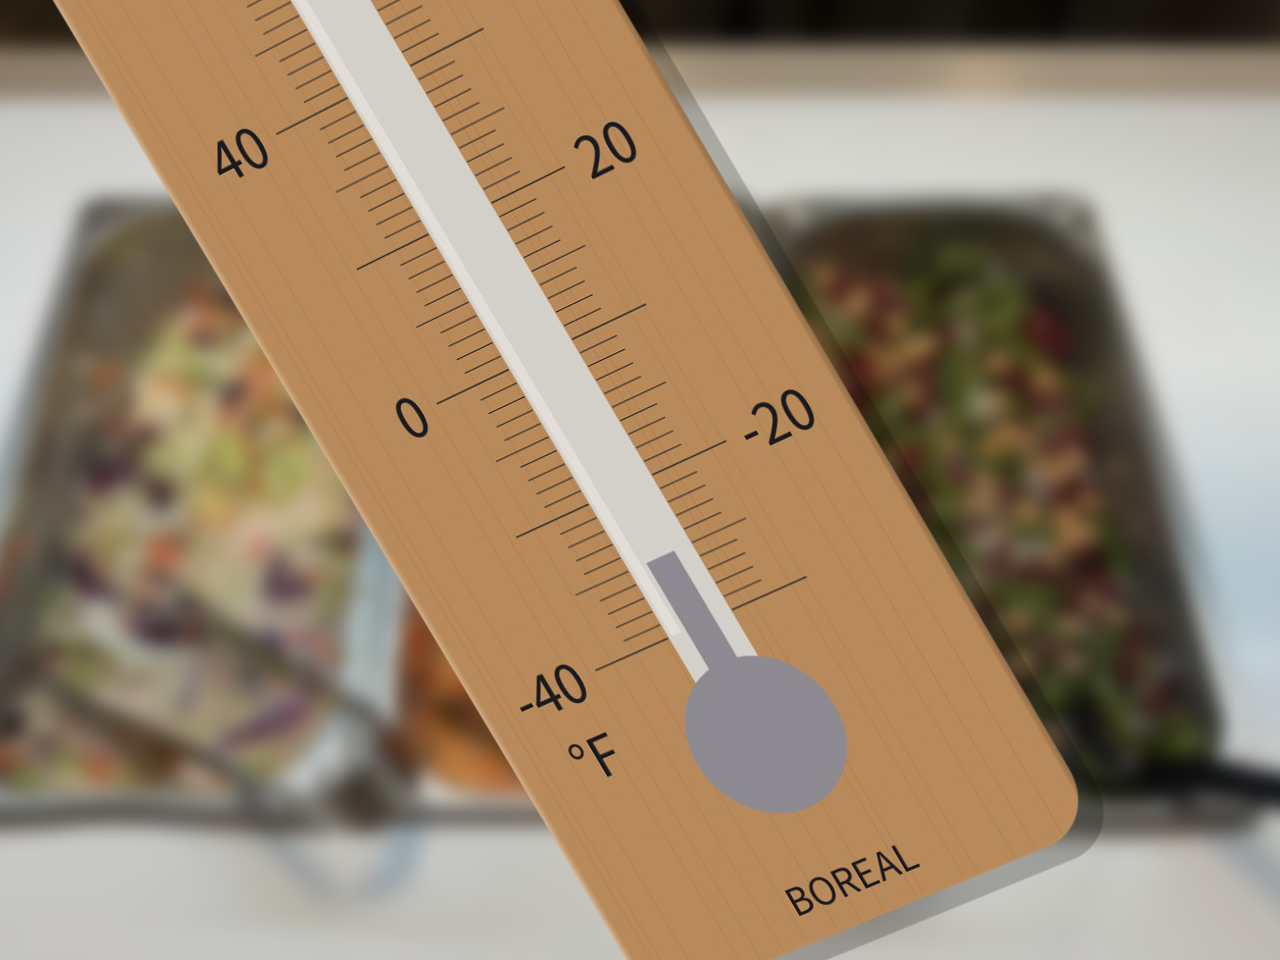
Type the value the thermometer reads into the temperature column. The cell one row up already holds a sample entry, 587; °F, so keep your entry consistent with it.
-30; °F
